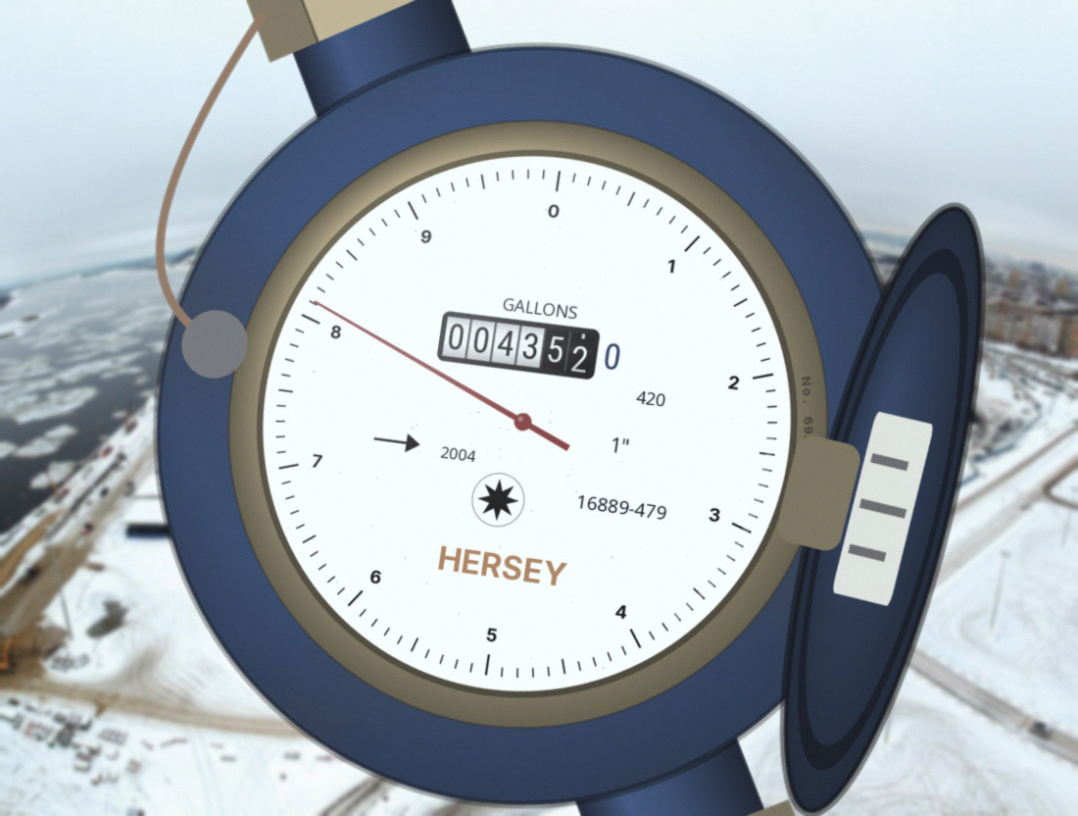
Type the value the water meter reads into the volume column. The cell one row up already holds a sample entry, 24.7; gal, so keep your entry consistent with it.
43518.1; gal
